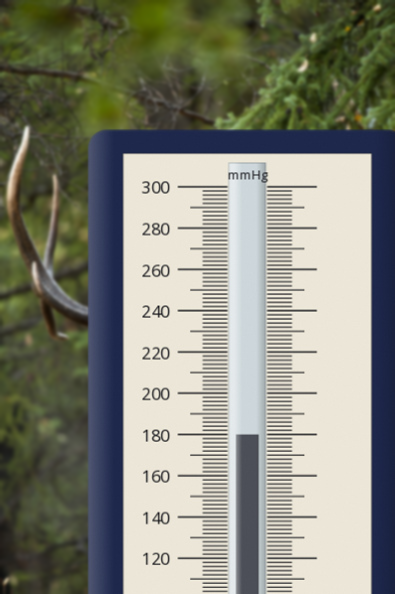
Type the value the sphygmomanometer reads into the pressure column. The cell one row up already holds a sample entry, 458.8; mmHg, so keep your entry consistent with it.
180; mmHg
